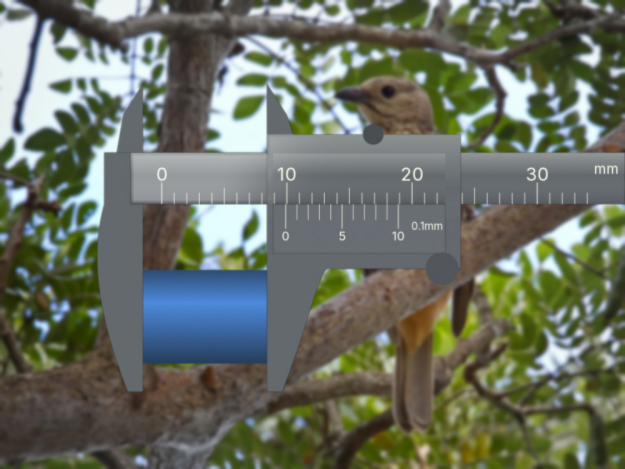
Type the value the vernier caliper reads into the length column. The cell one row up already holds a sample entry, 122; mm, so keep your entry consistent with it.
9.9; mm
